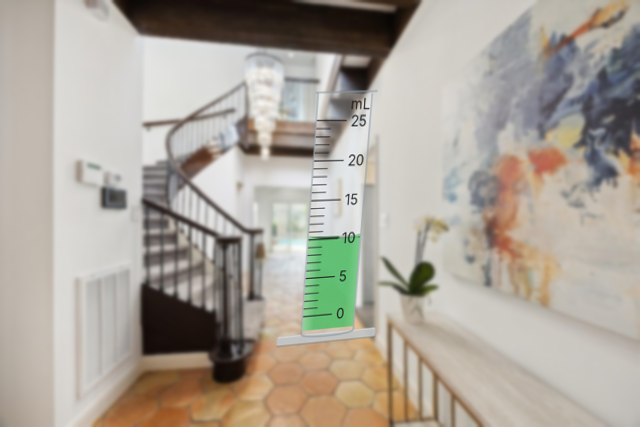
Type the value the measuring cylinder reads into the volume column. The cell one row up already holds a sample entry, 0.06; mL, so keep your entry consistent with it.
10; mL
